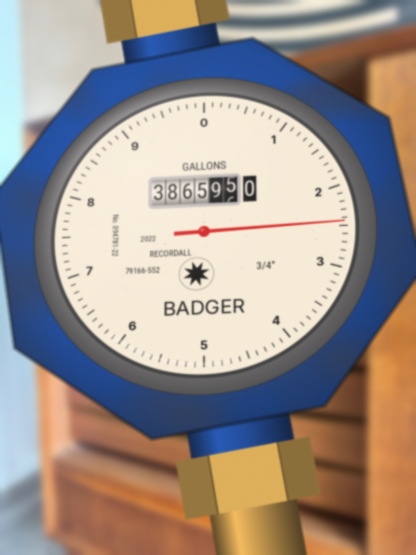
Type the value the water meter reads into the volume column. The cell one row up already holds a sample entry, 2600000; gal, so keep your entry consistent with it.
3865952.4; gal
